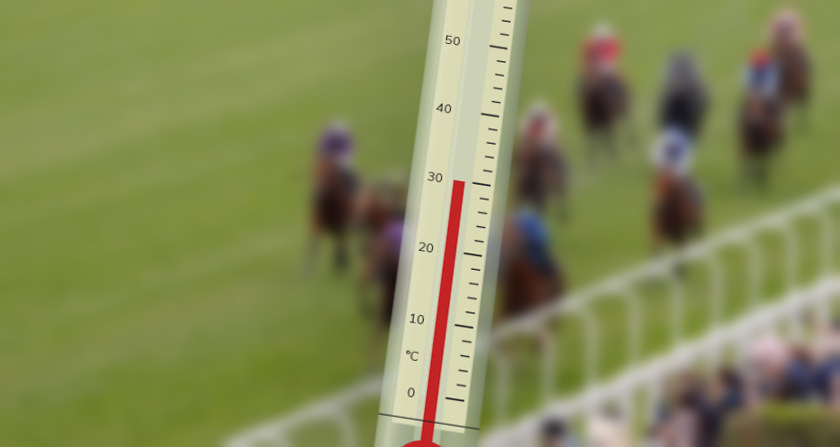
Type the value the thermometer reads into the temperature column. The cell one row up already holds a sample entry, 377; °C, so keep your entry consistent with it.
30; °C
